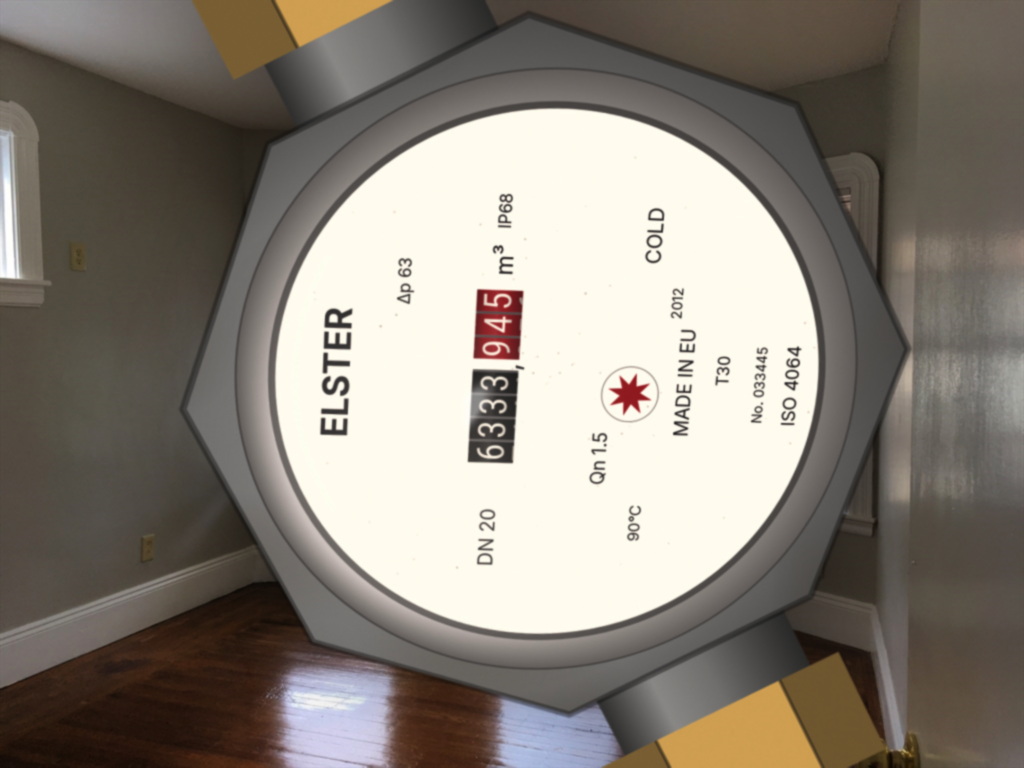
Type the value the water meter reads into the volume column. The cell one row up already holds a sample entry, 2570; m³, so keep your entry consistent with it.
6333.945; m³
